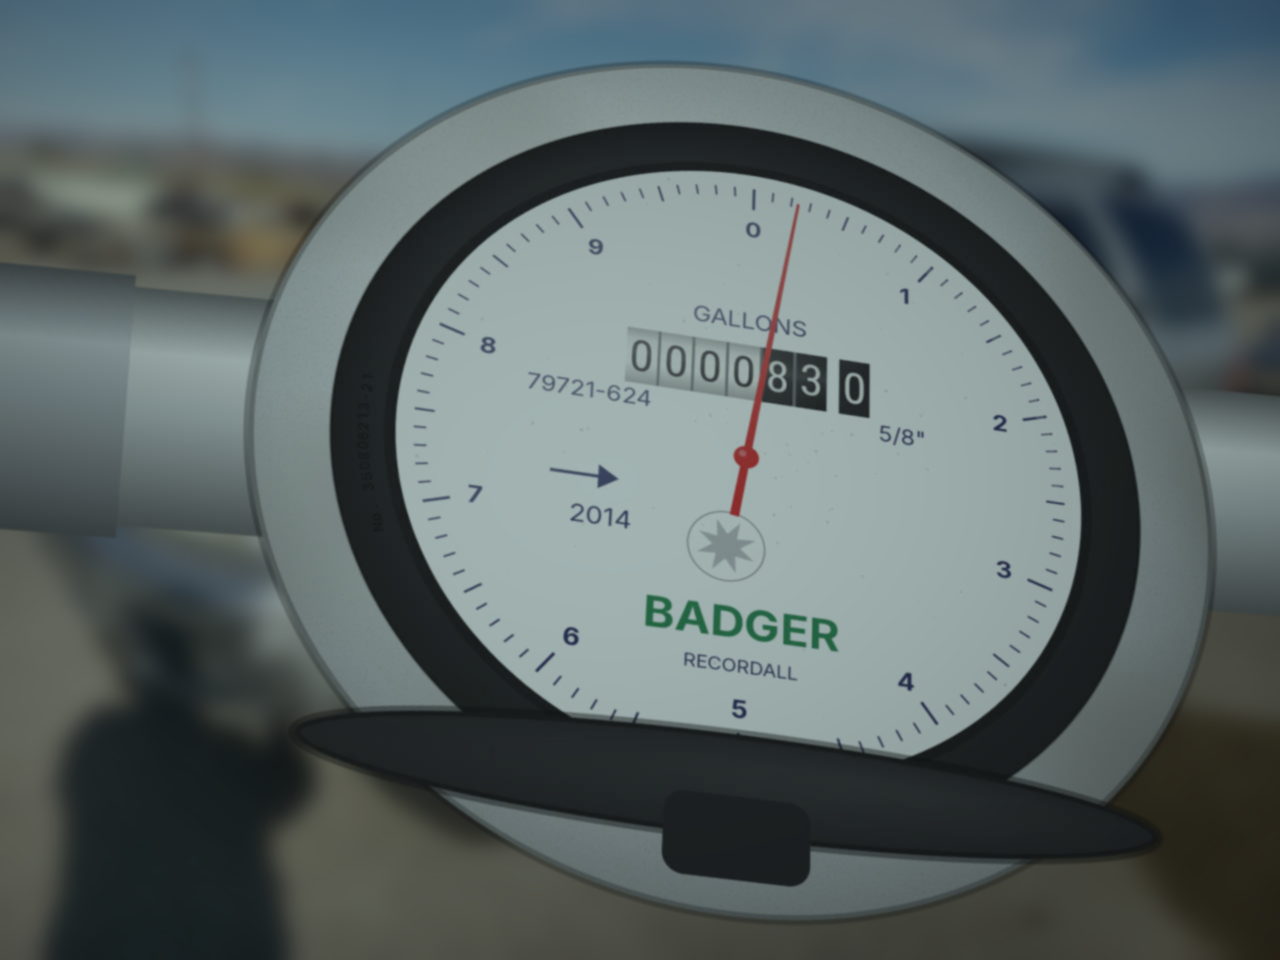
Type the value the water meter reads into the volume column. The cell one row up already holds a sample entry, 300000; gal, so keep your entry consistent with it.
830.2; gal
